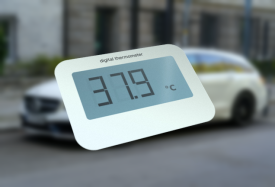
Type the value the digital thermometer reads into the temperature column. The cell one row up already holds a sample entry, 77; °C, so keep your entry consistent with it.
37.9; °C
